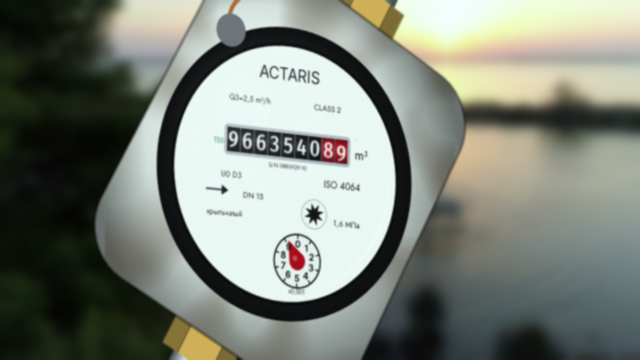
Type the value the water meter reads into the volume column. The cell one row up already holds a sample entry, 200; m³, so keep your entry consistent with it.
9663540.889; m³
